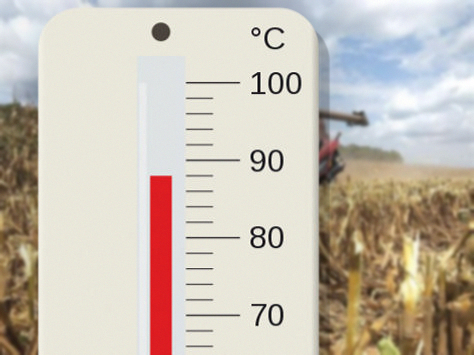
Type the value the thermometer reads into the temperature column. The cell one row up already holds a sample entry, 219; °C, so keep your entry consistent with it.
88; °C
